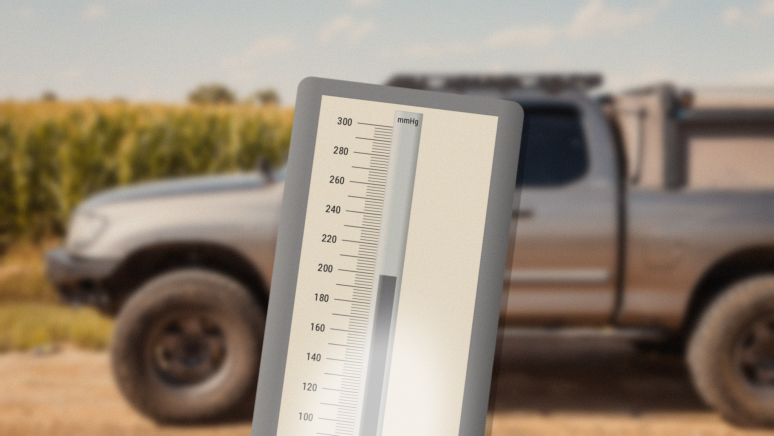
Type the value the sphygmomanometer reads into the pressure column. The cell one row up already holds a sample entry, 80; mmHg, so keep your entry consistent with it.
200; mmHg
